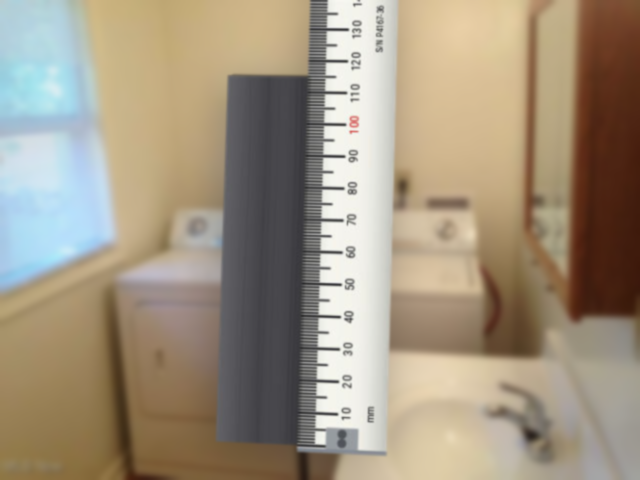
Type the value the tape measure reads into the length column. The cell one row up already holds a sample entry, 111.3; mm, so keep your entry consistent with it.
115; mm
